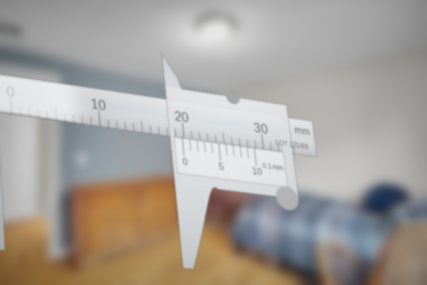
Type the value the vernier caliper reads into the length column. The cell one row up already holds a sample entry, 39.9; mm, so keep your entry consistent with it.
19.8; mm
